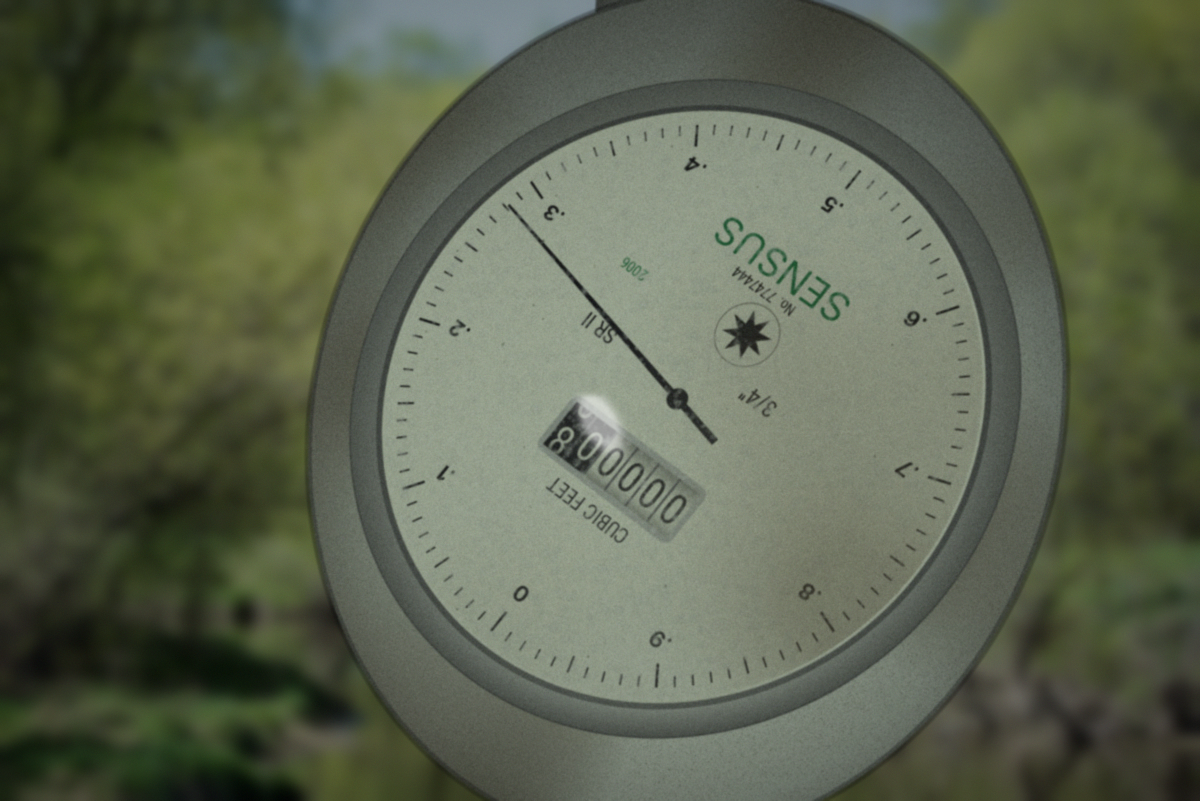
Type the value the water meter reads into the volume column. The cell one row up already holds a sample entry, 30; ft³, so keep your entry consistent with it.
8.28; ft³
